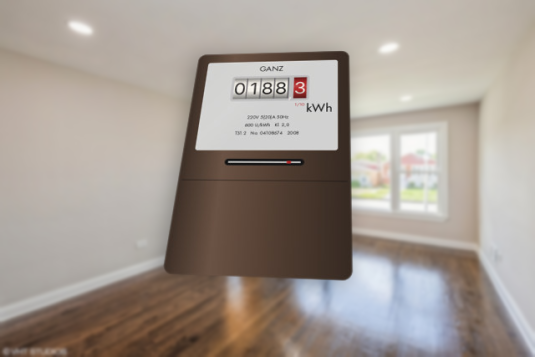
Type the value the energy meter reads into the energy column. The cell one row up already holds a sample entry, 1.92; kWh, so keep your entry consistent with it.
188.3; kWh
